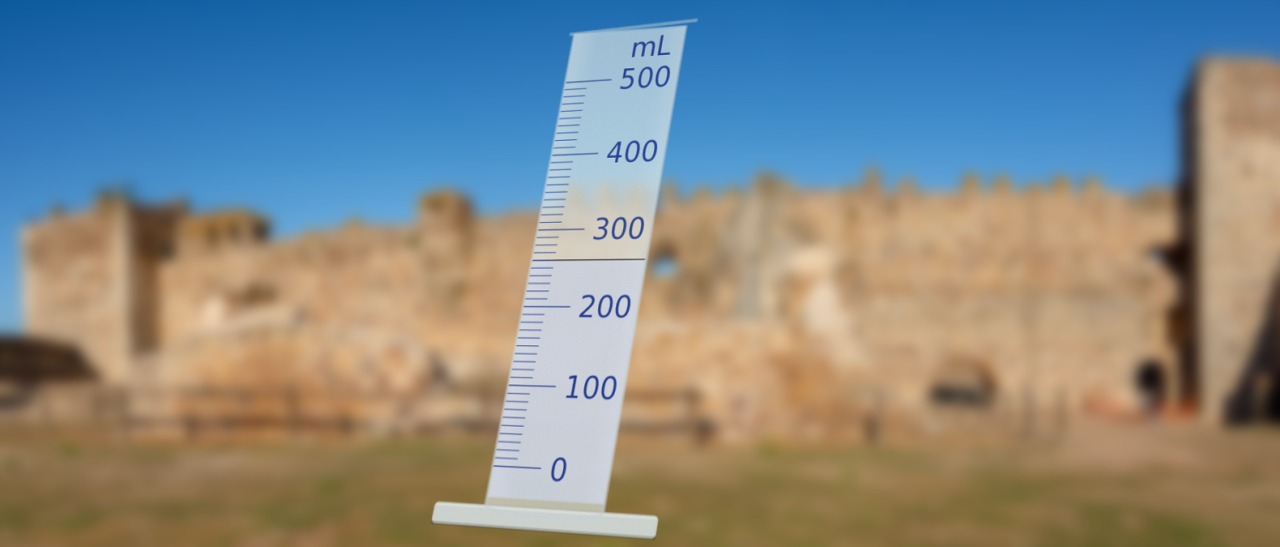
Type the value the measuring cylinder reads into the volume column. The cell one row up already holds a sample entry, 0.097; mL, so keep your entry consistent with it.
260; mL
